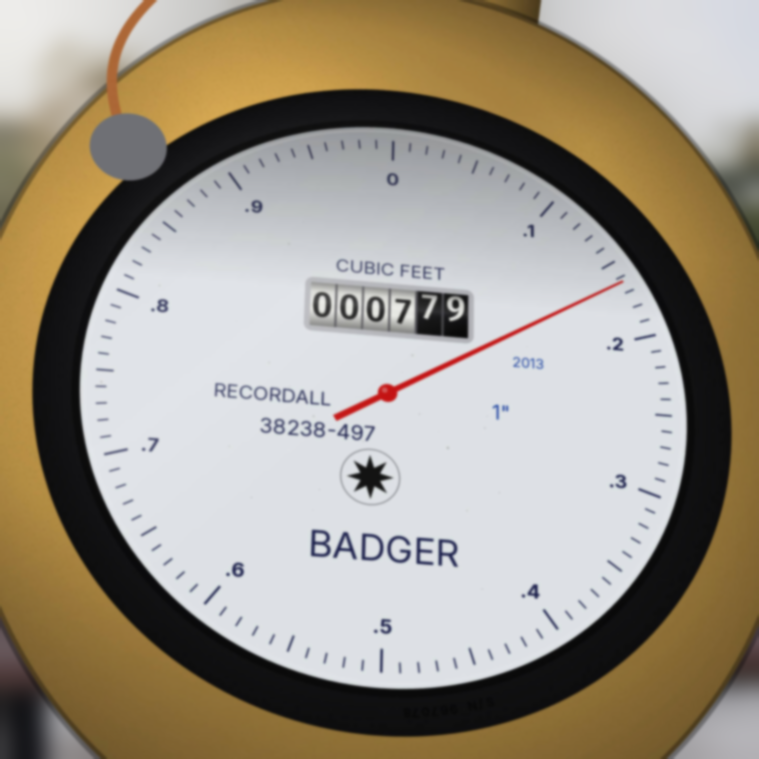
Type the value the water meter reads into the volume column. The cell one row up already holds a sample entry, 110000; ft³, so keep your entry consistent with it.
779.16; ft³
